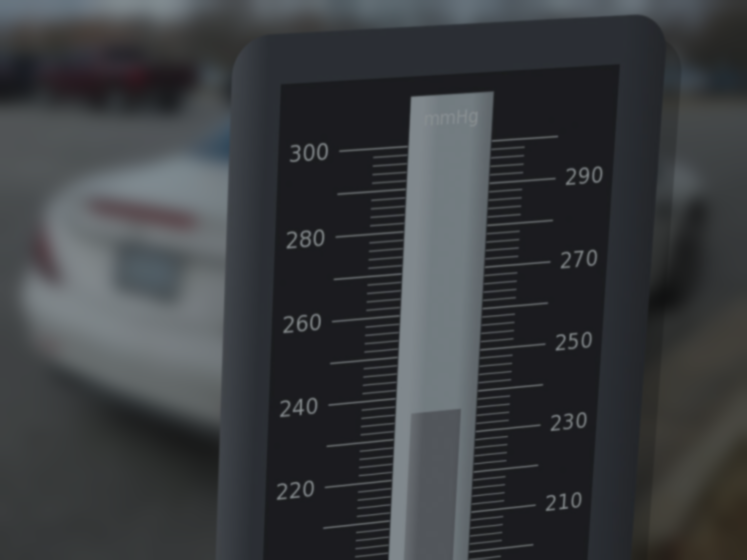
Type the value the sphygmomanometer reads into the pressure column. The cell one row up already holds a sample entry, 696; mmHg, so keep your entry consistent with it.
236; mmHg
